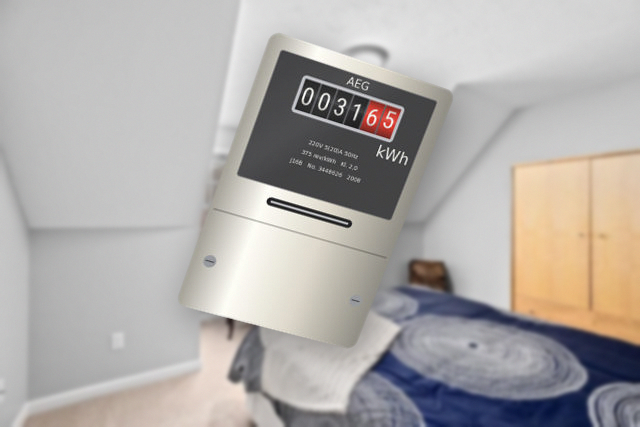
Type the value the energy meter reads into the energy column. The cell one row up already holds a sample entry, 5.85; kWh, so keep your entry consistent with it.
31.65; kWh
